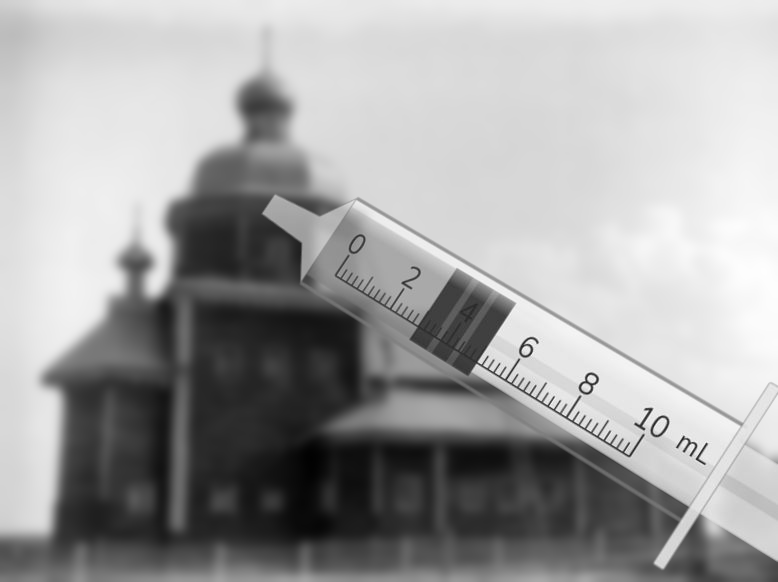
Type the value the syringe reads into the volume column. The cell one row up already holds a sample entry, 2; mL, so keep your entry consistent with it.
3; mL
